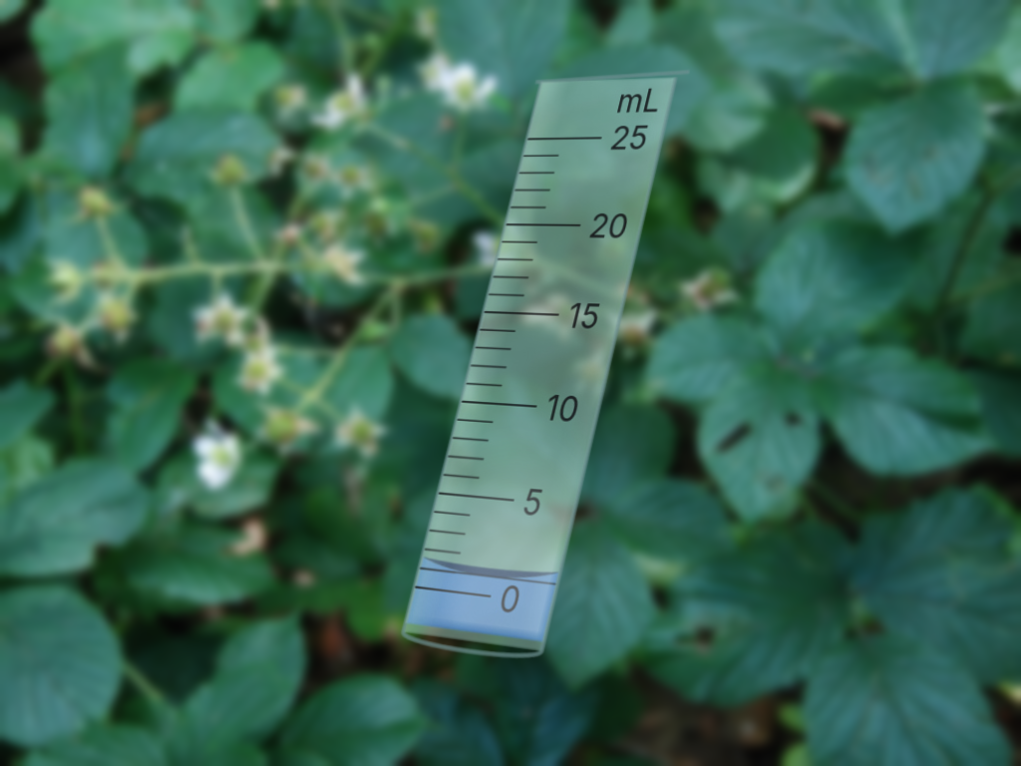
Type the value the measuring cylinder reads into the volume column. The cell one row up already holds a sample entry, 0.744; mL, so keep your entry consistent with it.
1; mL
